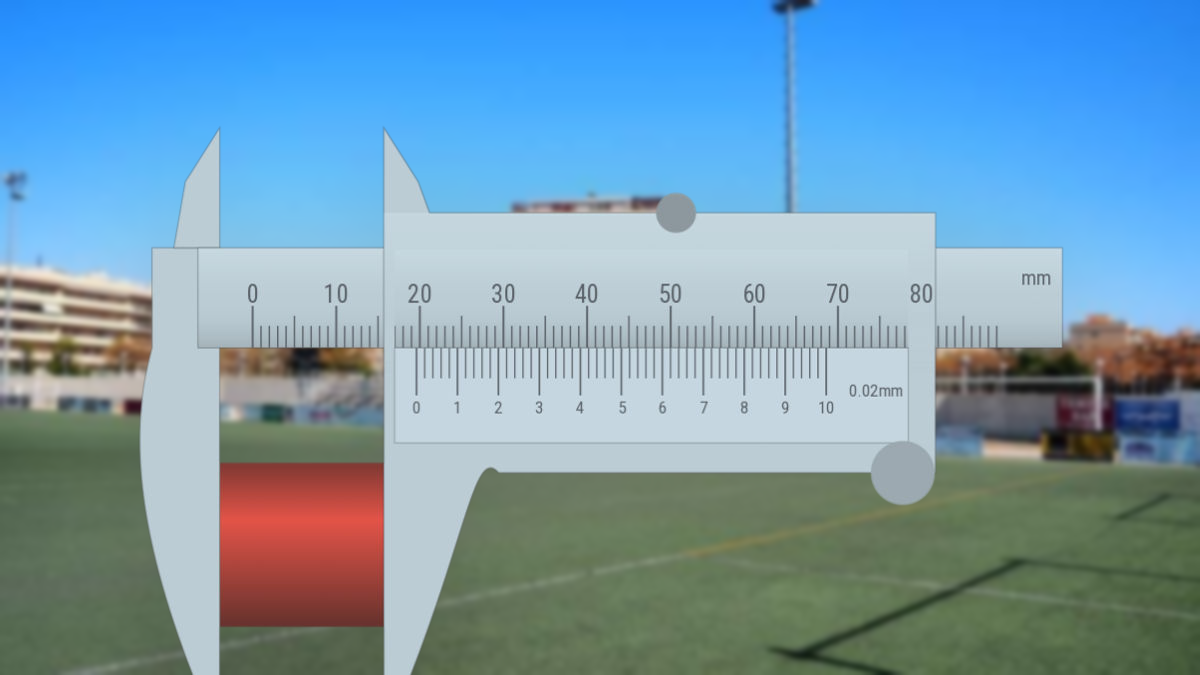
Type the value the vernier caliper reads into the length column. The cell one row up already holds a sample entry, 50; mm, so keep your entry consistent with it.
19.6; mm
